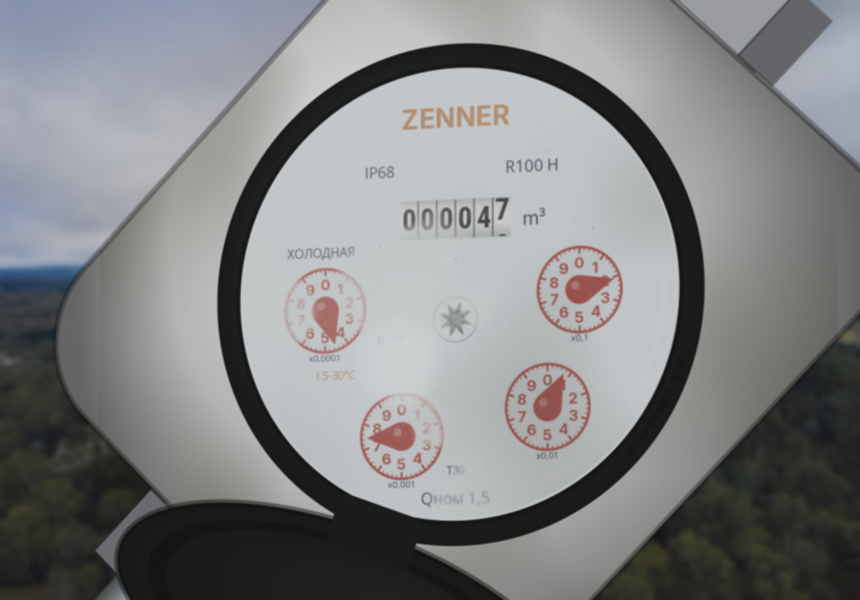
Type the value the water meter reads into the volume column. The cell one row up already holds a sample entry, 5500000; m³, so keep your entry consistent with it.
47.2074; m³
